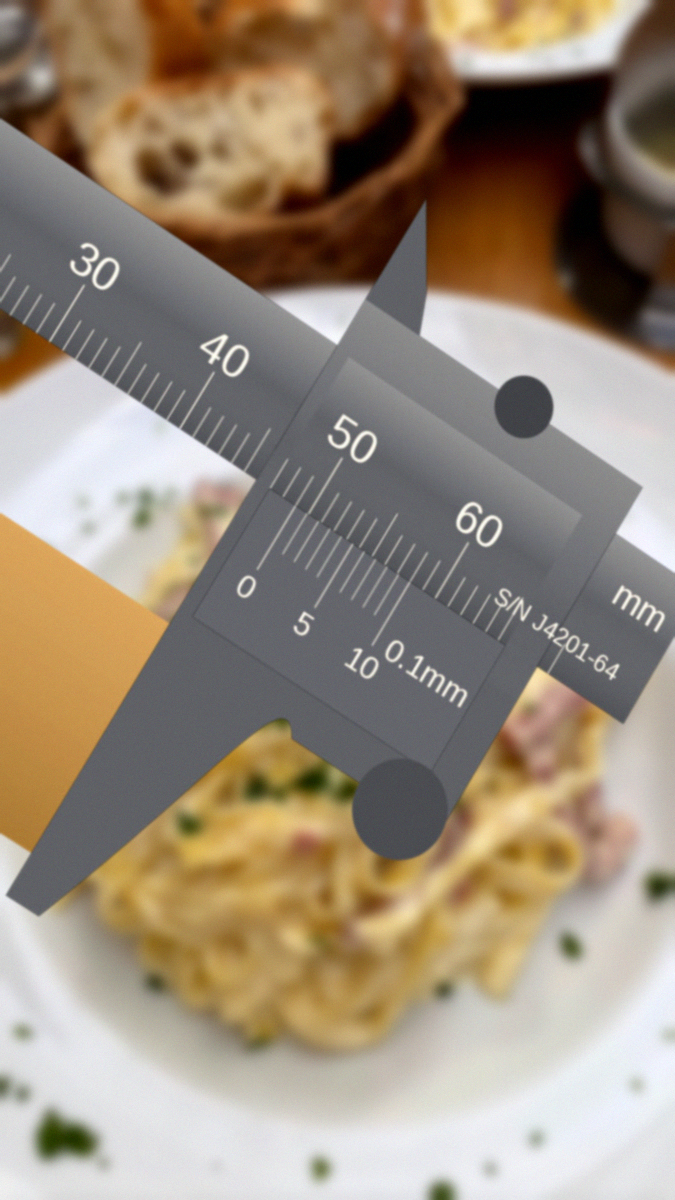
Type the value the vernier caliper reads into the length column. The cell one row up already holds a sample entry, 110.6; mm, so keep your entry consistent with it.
49.0; mm
